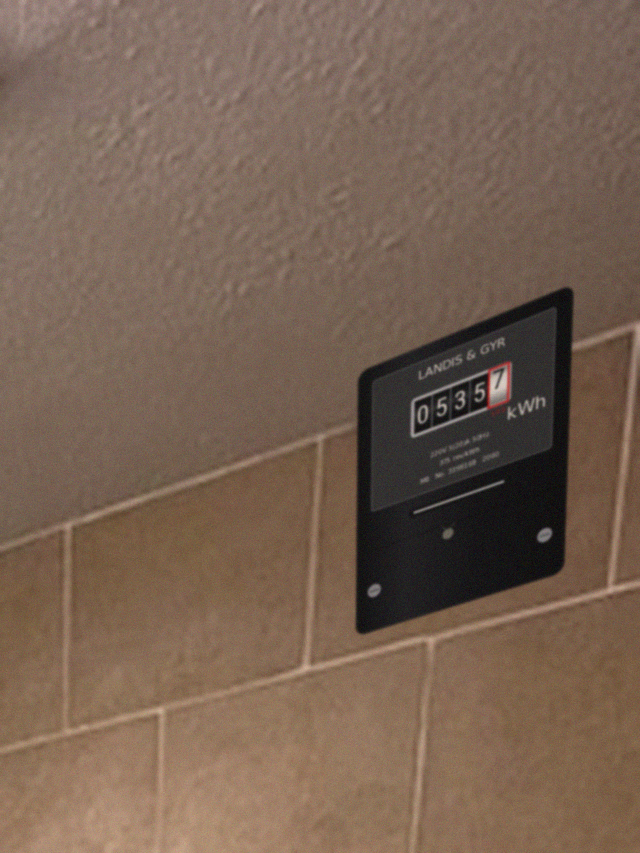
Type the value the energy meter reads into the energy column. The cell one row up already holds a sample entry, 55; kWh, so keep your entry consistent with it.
535.7; kWh
